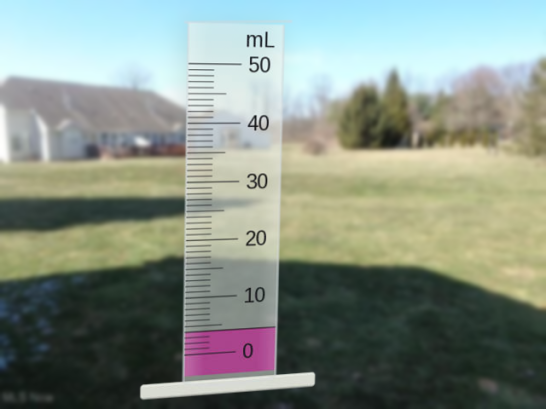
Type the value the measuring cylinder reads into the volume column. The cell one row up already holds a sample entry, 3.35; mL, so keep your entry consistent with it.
4; mL
